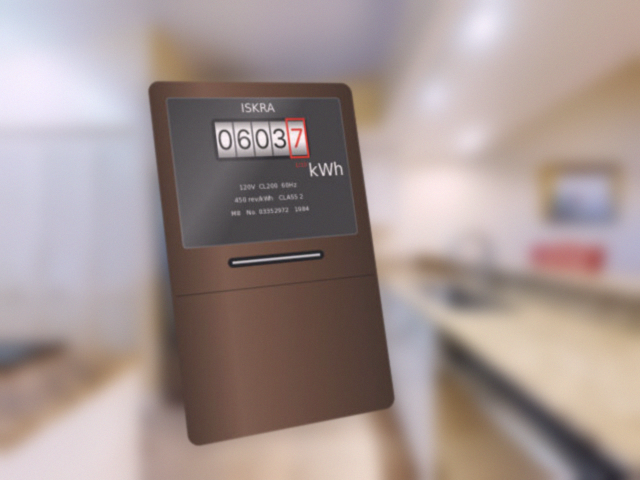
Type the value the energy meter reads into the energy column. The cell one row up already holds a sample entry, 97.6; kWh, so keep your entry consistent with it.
603.7; kWh
